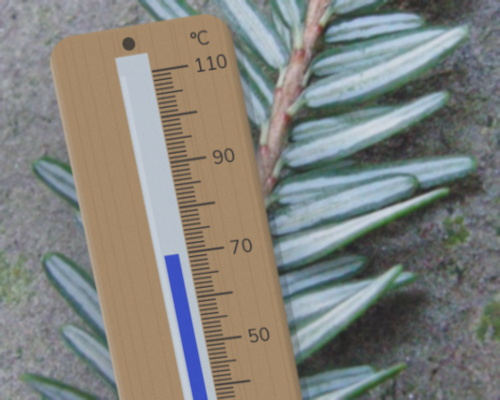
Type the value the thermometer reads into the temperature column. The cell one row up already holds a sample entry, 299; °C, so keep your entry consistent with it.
70; °C
